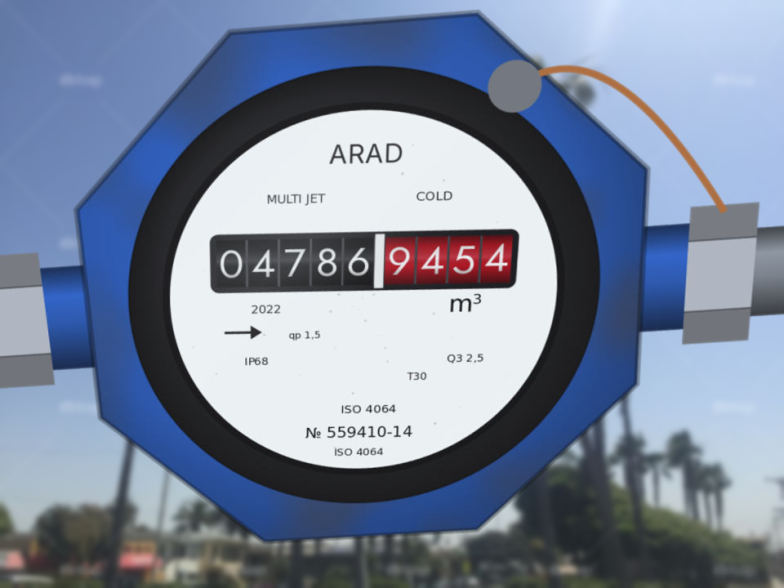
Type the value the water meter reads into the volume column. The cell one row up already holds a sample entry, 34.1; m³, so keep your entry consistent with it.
4786.9454; m³
